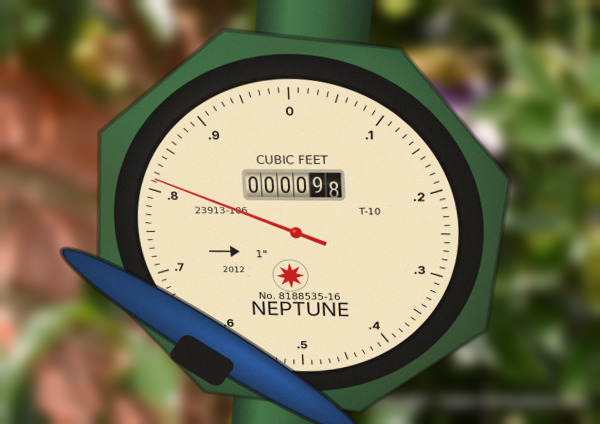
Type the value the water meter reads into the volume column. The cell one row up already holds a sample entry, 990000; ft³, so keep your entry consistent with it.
97.81; ft³
